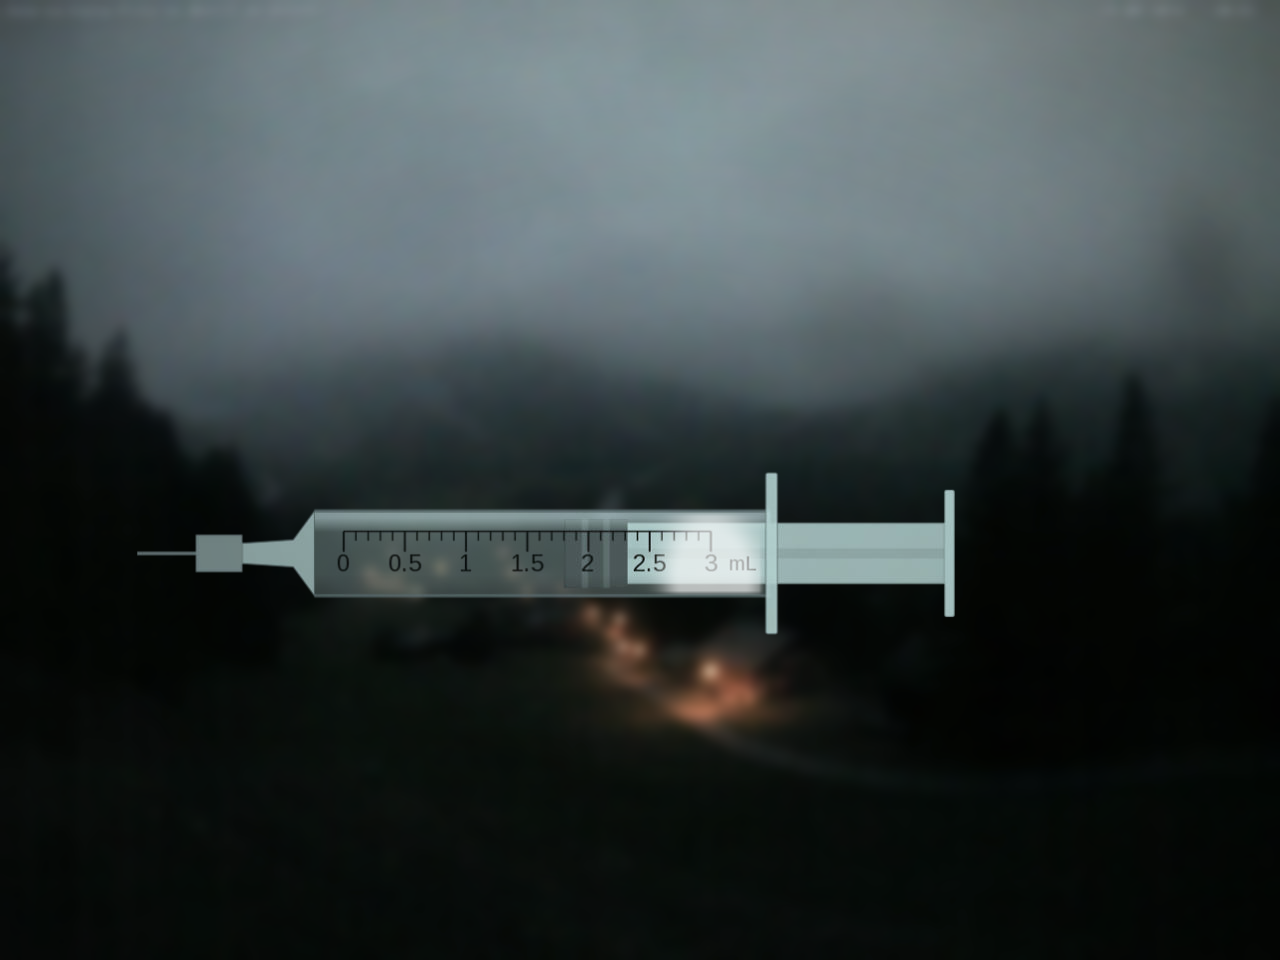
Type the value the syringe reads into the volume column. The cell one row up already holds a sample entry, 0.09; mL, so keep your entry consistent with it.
1.8; mL
